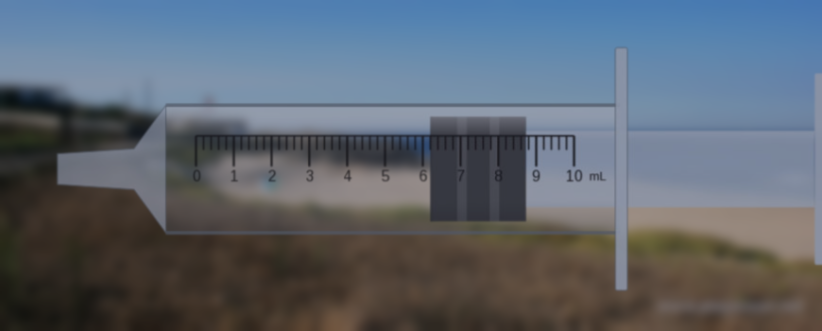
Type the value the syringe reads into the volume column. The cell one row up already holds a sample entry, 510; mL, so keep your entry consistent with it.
6.2; mL
